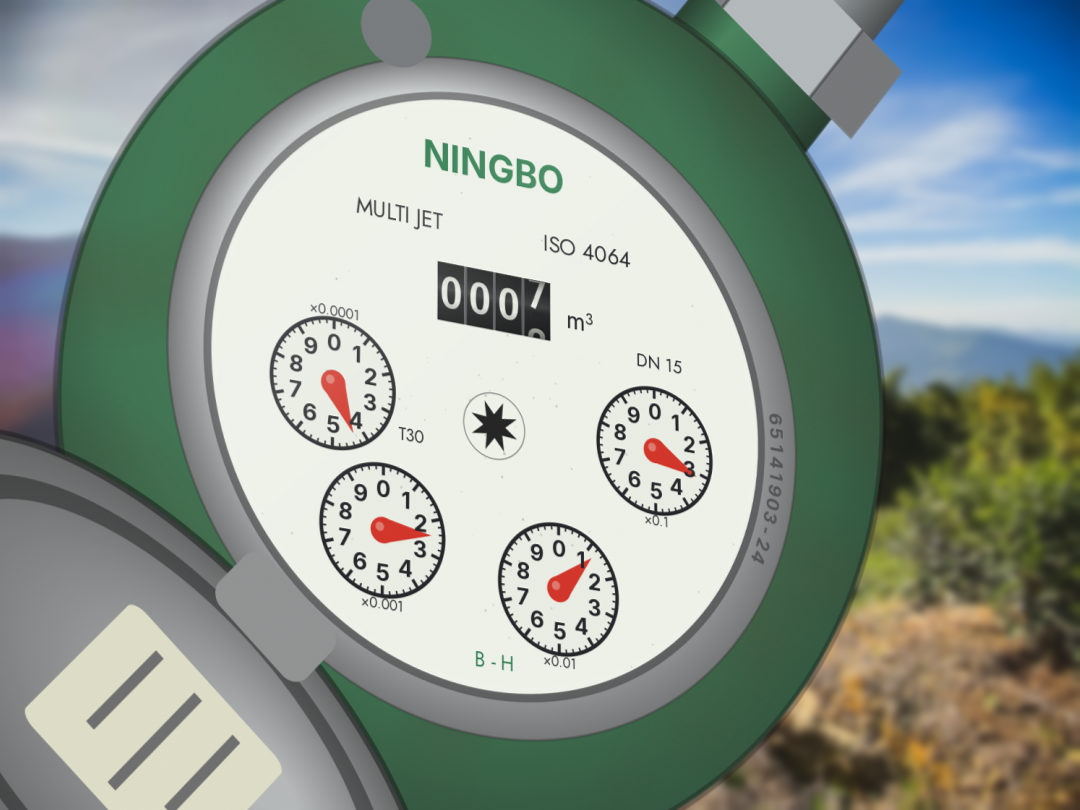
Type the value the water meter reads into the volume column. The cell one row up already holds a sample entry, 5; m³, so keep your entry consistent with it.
7.3124; m³
